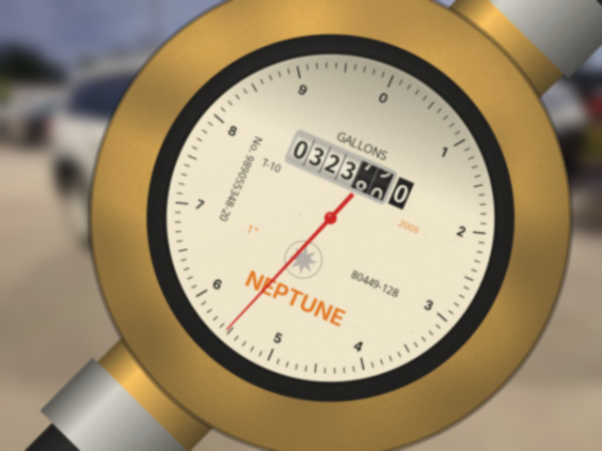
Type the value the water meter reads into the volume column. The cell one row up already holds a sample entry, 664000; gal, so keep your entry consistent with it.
323795.5; gal
